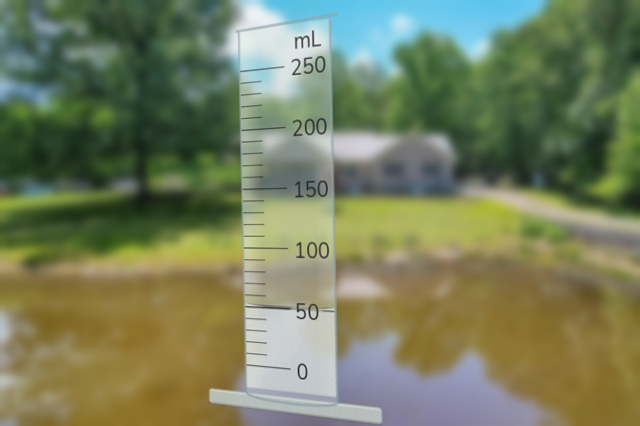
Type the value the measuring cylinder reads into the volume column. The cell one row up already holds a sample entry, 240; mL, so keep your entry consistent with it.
50; mL
